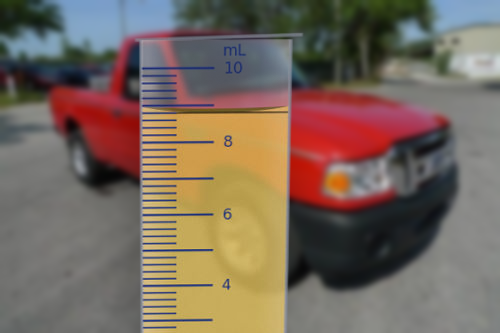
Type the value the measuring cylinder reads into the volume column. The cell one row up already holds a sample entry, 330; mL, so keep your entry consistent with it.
8.8; mL
